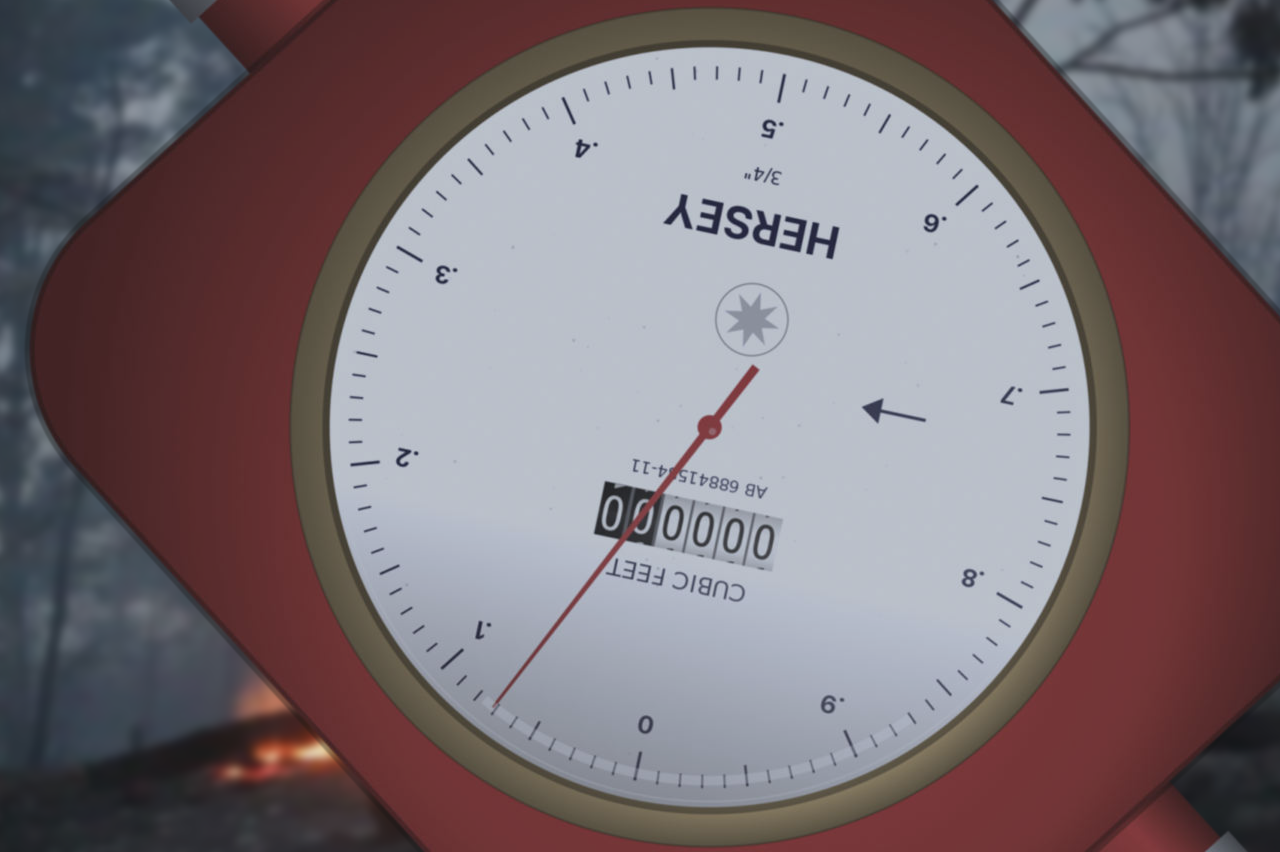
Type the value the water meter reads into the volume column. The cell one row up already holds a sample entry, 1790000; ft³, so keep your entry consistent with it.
0.07; ft³
